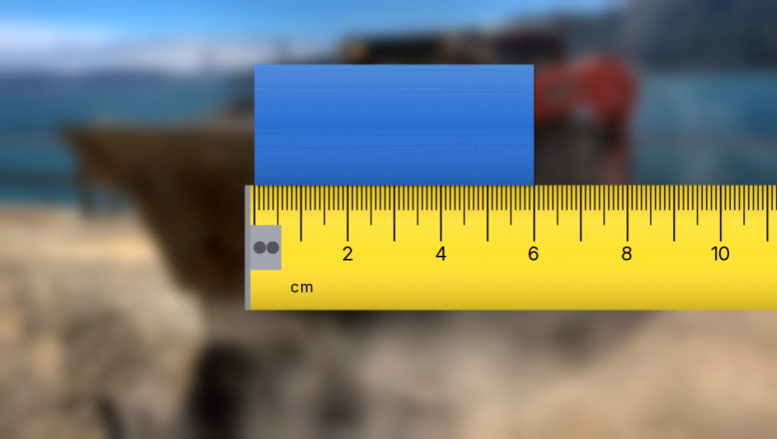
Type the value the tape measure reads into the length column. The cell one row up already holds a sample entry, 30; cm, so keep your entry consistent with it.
6; cm
